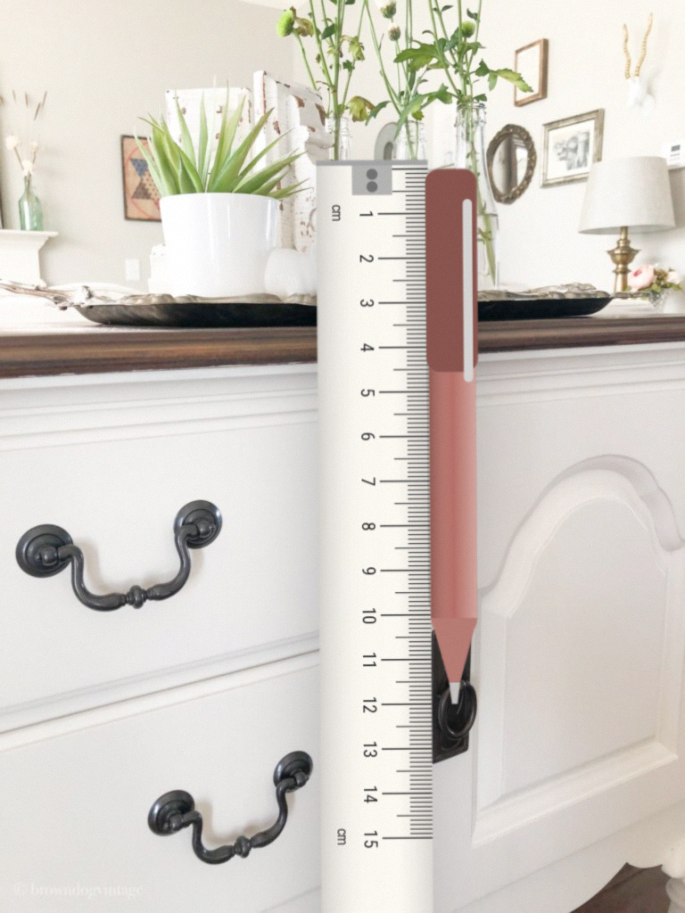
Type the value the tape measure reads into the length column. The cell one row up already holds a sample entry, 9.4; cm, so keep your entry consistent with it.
12; cm
